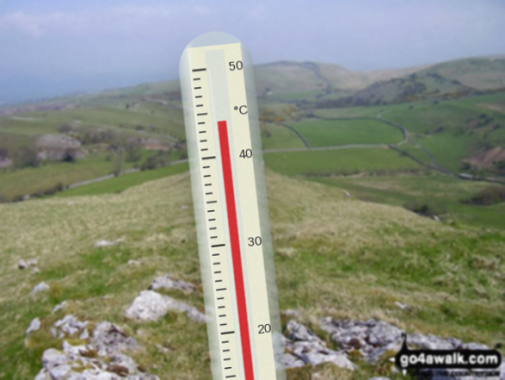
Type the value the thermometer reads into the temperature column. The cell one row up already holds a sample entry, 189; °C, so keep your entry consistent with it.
44; °C
